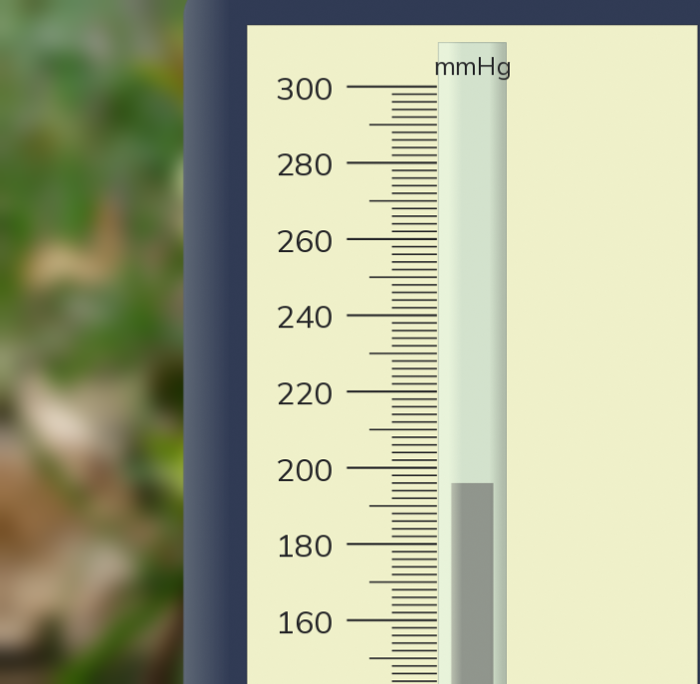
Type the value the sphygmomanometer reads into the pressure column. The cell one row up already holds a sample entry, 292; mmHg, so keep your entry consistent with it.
196; mmHg
